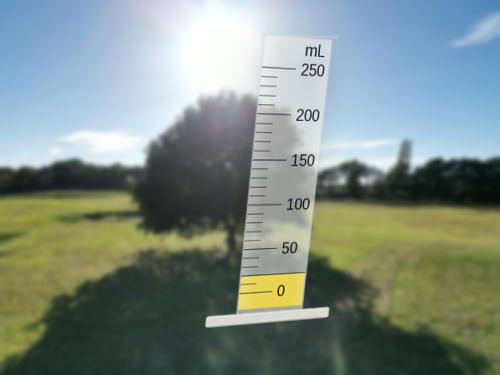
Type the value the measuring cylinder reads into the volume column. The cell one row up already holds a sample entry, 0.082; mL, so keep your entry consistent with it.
20; mL
